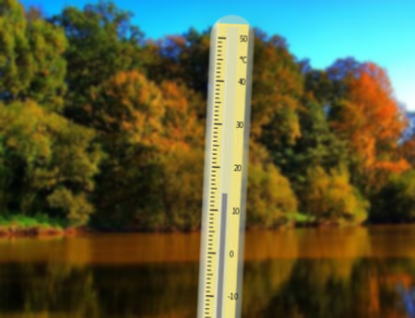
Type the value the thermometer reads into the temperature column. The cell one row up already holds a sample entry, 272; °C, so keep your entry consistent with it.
14; °C
